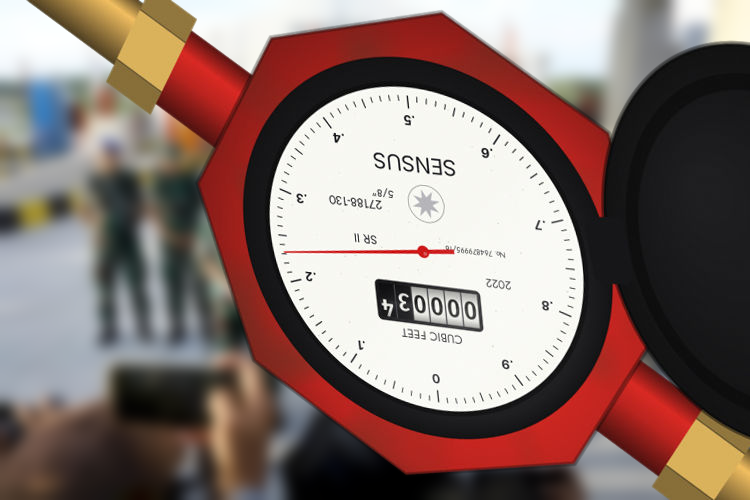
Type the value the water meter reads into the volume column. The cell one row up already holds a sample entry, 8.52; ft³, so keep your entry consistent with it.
34.23; ft³
